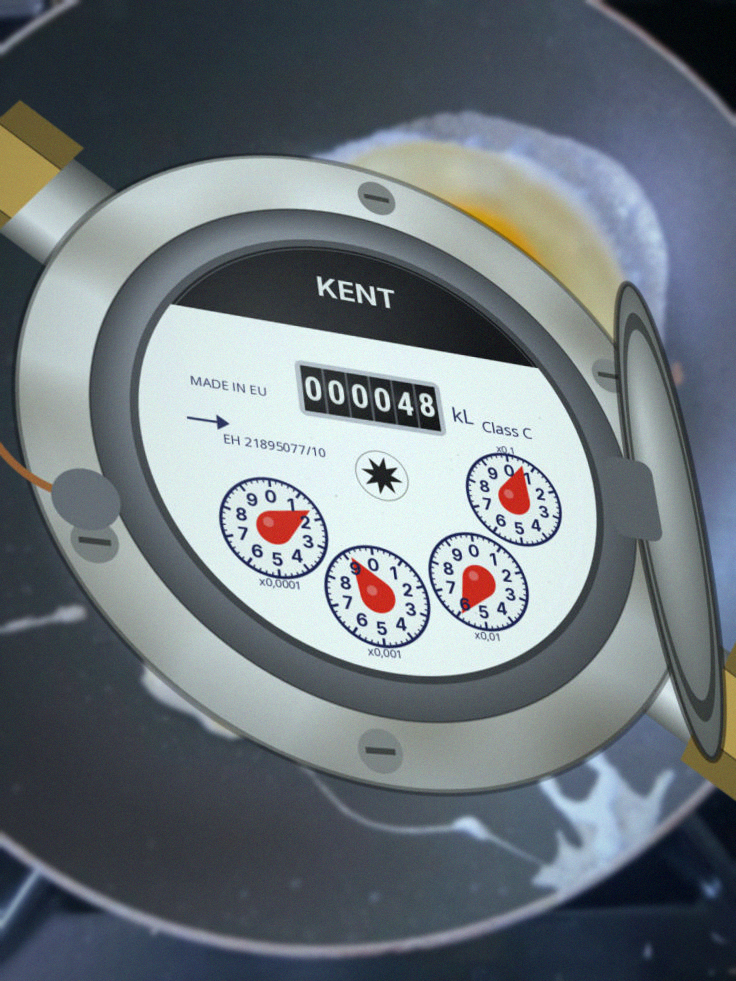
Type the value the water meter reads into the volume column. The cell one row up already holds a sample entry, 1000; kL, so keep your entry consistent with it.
48.0591; kL
